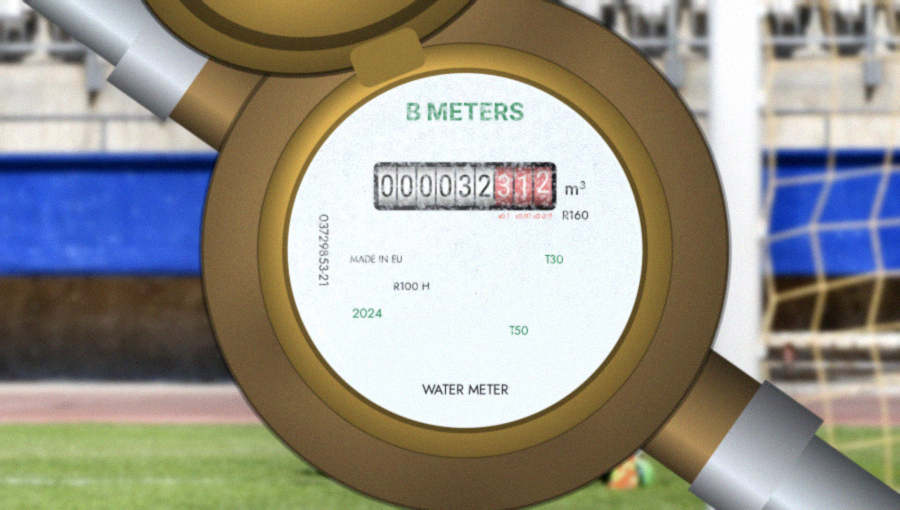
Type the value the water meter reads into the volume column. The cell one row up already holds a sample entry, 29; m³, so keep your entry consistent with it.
32.312; m³
